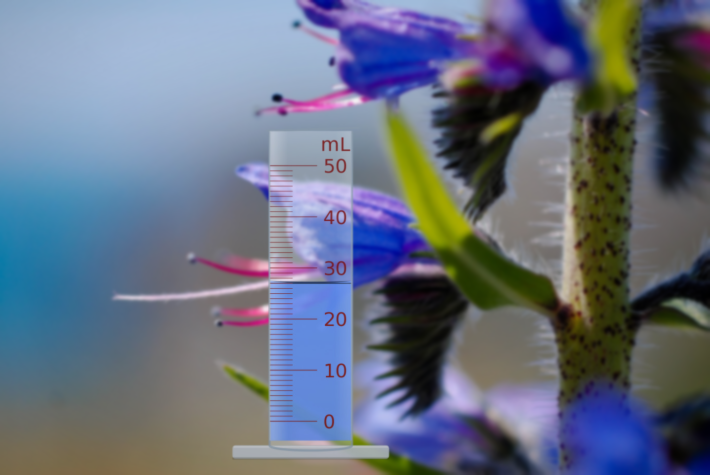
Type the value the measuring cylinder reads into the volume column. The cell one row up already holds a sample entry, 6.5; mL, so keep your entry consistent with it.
27; mL
